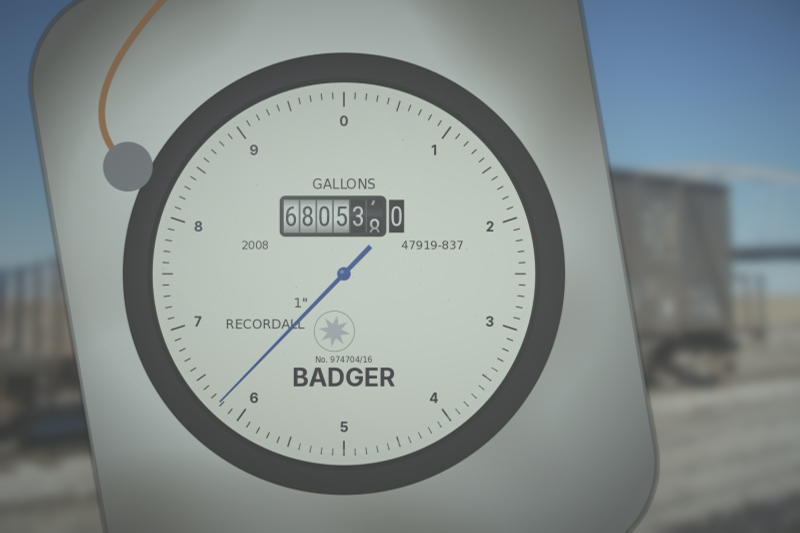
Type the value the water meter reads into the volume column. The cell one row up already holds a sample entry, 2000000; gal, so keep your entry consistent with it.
6805376.2; gal
